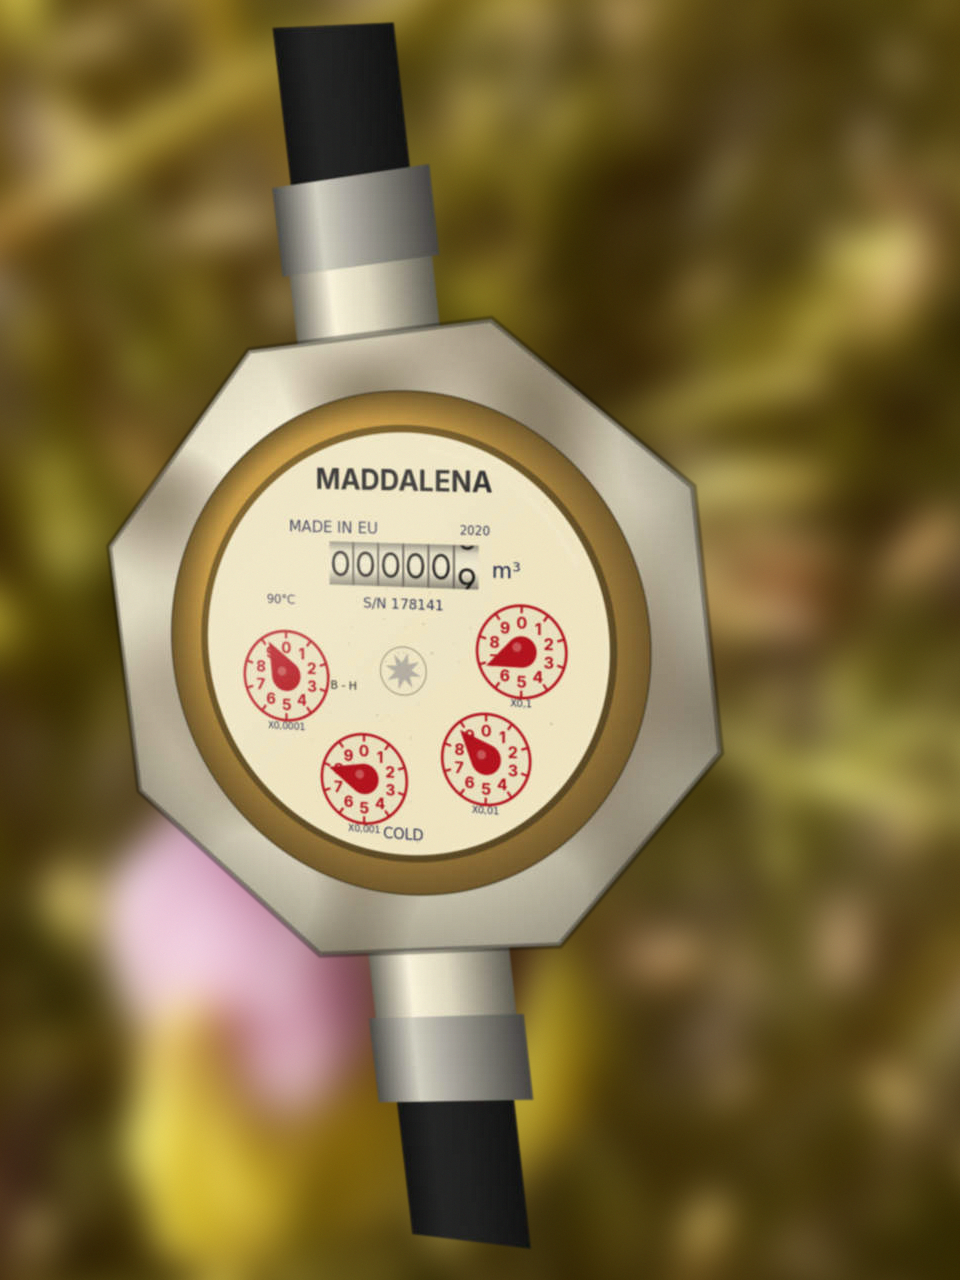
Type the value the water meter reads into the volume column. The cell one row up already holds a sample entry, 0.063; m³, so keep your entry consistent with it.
8.6879; m³
